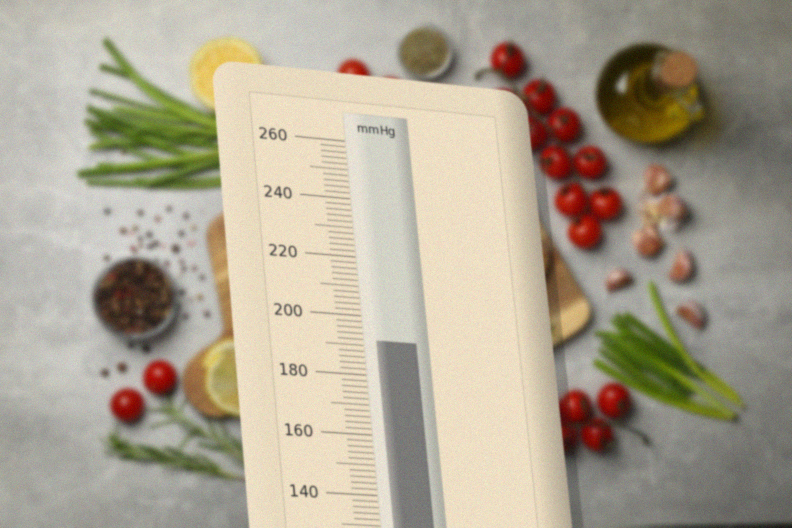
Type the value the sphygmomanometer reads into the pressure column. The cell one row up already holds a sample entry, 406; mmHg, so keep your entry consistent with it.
192; mmHg
